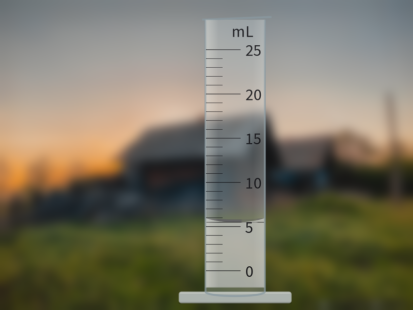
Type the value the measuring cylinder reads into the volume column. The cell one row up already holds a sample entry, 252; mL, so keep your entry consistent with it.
5.5; mL
